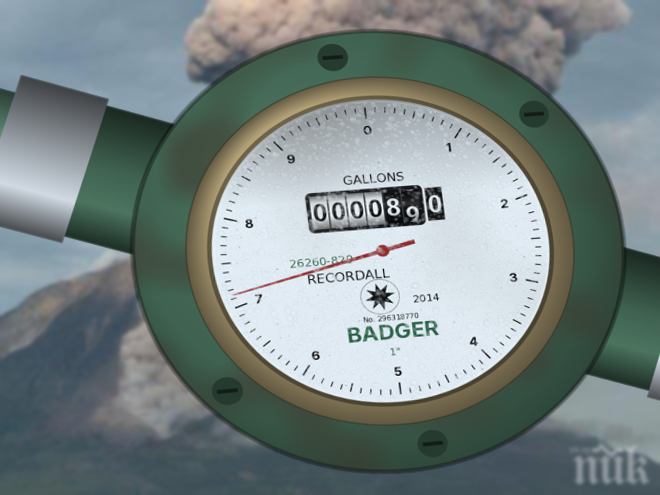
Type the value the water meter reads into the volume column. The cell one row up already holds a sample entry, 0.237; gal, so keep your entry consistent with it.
887.1; gal
